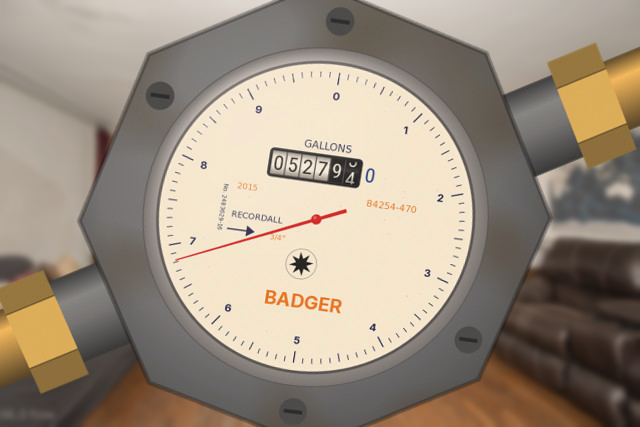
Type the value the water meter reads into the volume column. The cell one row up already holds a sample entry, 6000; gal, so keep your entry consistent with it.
527936.8; gal
